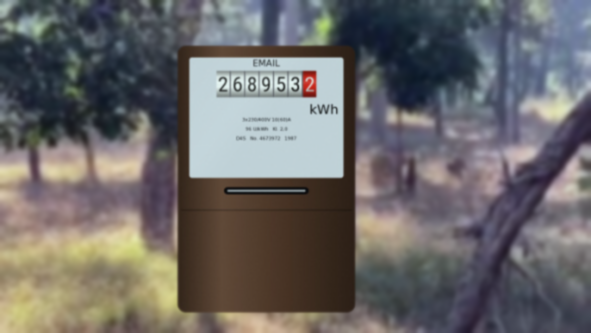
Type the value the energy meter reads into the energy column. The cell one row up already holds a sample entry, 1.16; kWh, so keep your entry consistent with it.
268953.2; kWh
